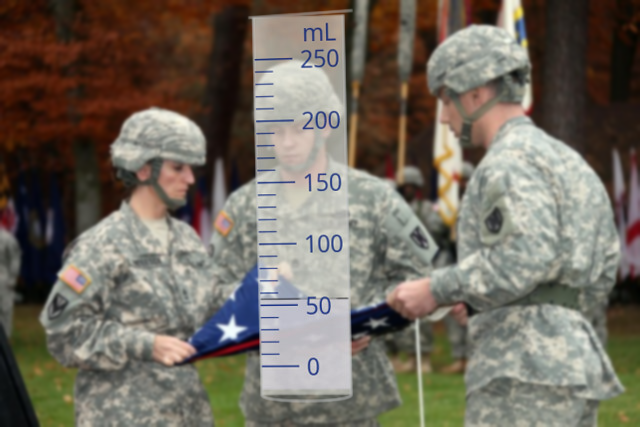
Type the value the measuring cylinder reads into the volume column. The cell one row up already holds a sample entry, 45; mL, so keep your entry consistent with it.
55; mL
